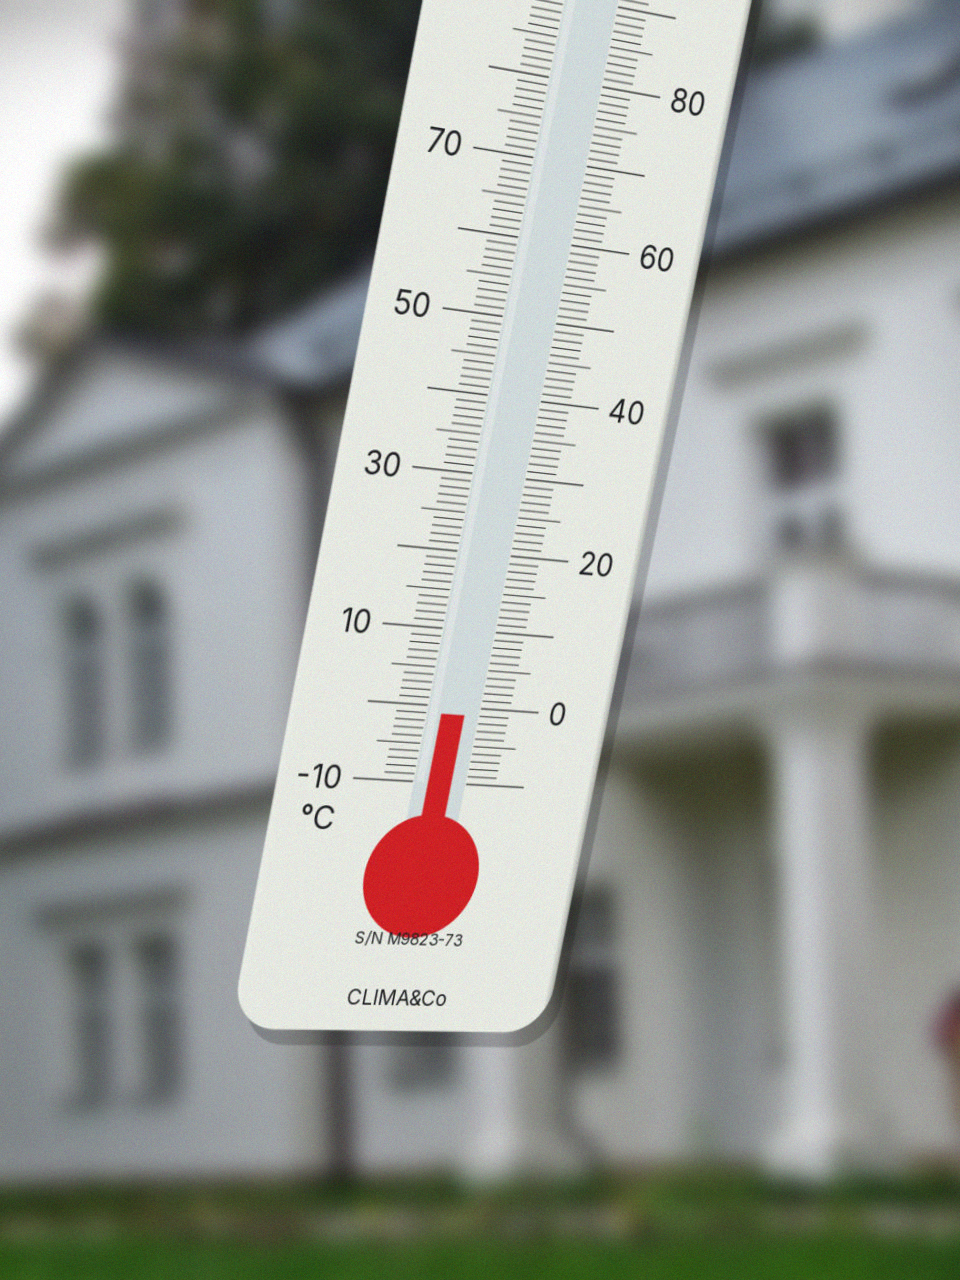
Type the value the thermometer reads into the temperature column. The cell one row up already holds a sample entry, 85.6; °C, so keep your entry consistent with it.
-1; °C
